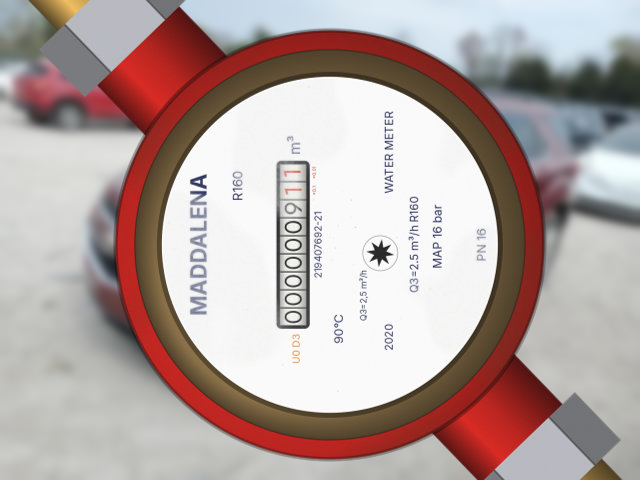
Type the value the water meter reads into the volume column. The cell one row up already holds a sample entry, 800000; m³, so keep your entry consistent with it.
9.11; m³
